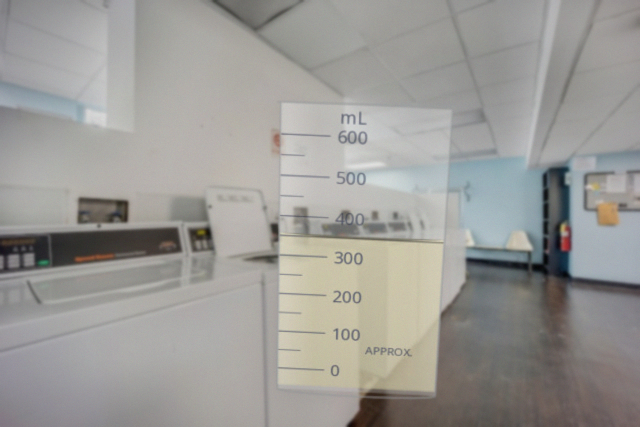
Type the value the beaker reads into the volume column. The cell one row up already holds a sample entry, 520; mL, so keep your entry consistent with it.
350; mL
